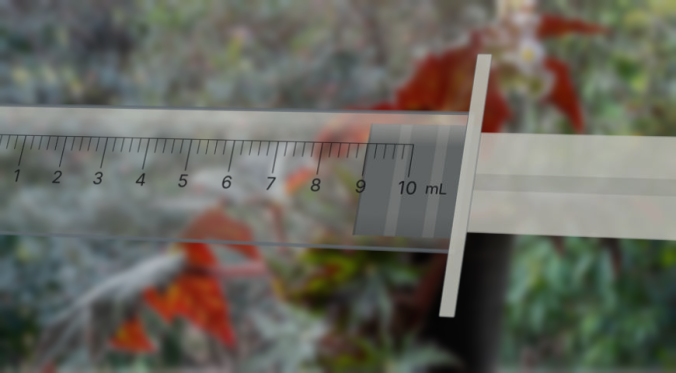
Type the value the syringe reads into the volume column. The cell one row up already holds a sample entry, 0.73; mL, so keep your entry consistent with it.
9; mL
